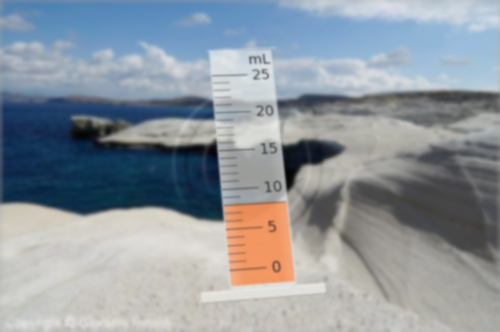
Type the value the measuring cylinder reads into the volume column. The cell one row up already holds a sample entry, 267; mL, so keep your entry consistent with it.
8; mL
